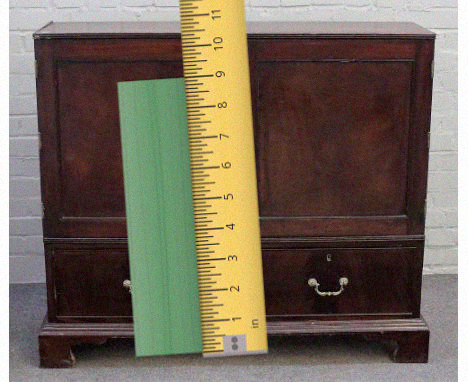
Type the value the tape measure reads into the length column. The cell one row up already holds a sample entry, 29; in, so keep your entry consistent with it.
9; in
